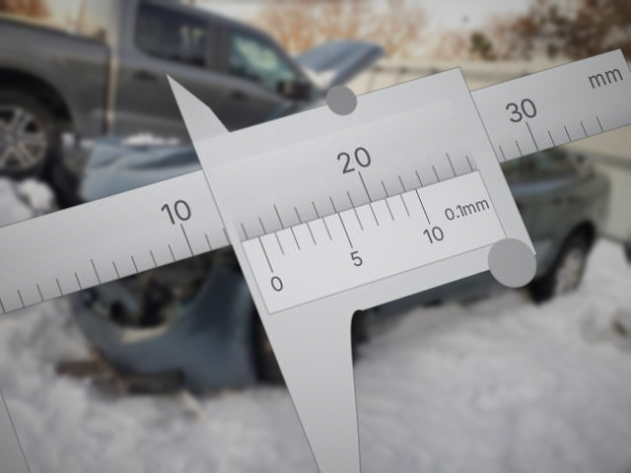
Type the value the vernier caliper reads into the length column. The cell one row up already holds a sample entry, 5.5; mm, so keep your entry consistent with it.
13.6; mm
